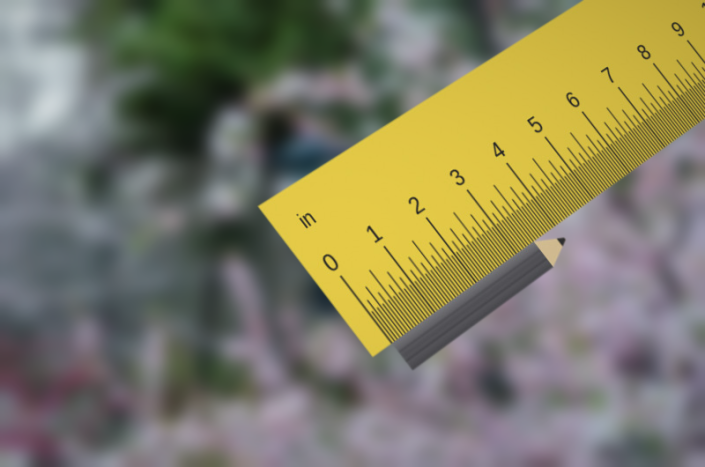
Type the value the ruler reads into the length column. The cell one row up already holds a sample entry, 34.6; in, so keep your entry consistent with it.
4; in
